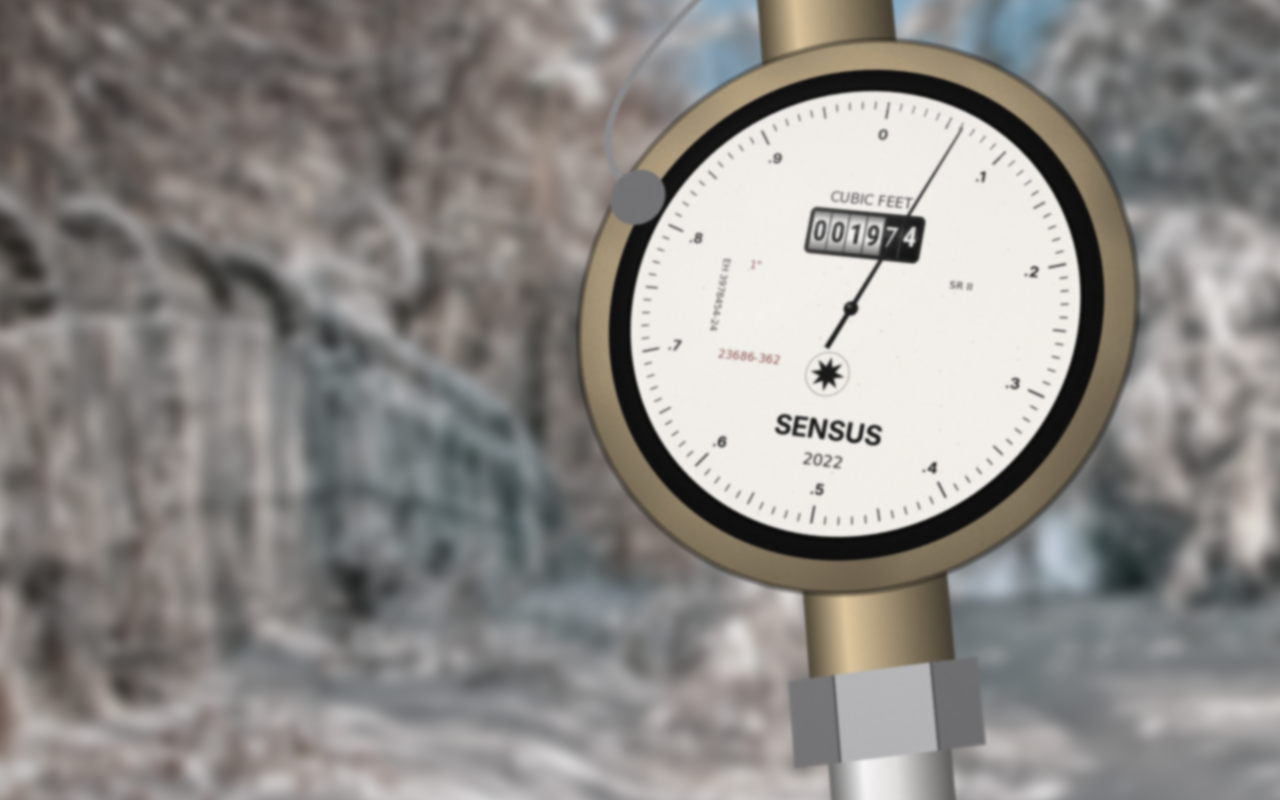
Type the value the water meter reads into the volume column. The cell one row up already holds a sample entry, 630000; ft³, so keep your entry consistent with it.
1974.06; ft³
